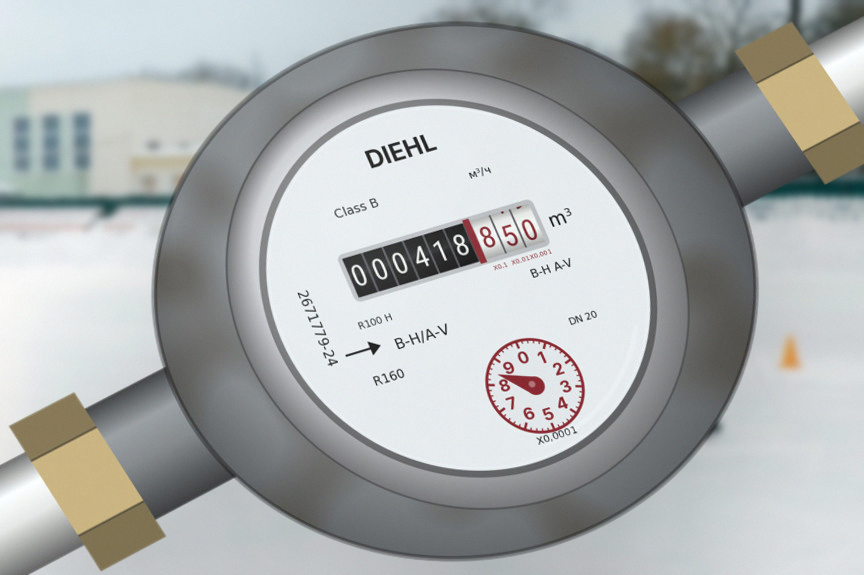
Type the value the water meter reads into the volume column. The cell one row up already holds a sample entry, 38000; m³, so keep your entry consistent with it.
418.8498; m³
